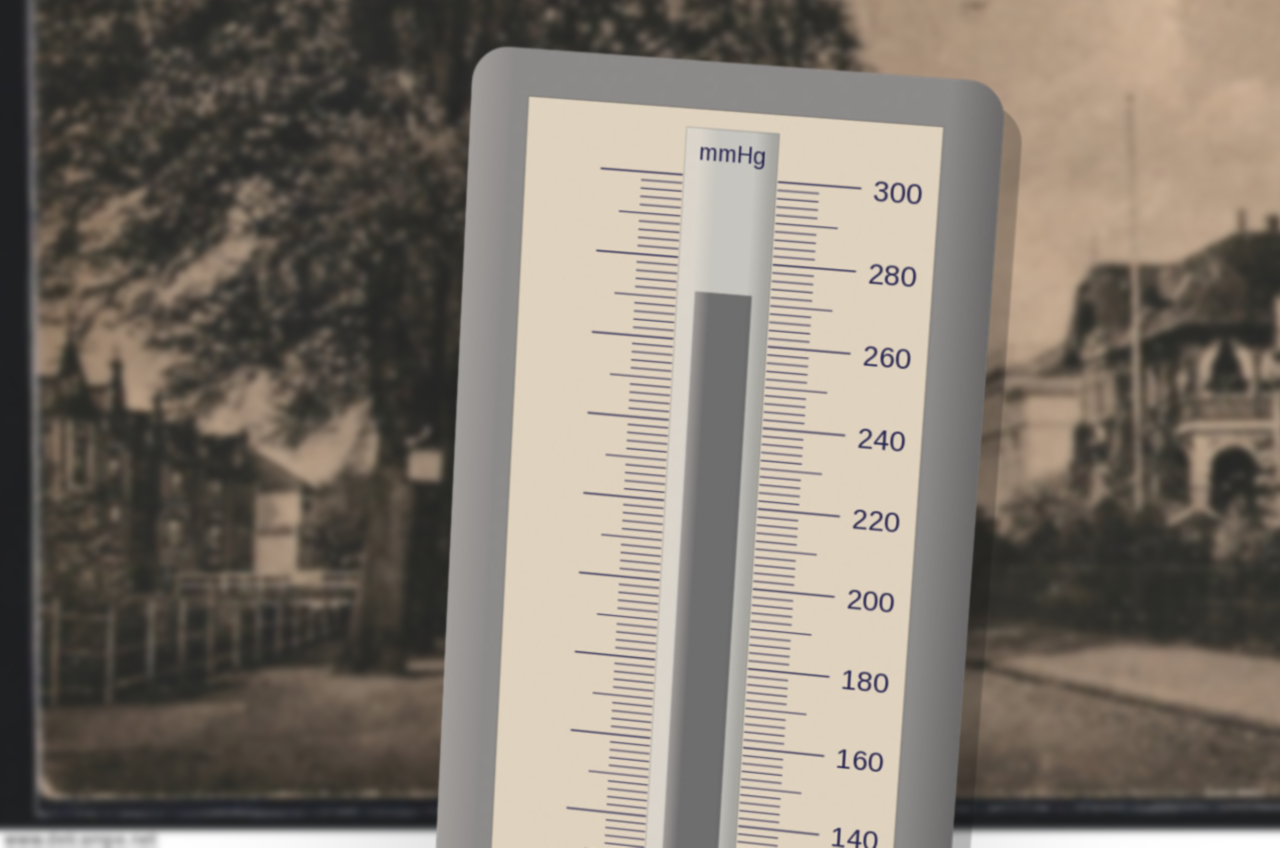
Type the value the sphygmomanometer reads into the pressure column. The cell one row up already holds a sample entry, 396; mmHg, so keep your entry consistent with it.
272; mmHg
